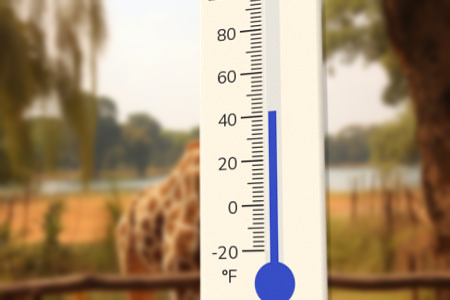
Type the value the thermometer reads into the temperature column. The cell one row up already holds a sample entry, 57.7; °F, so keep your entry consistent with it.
42; °F
